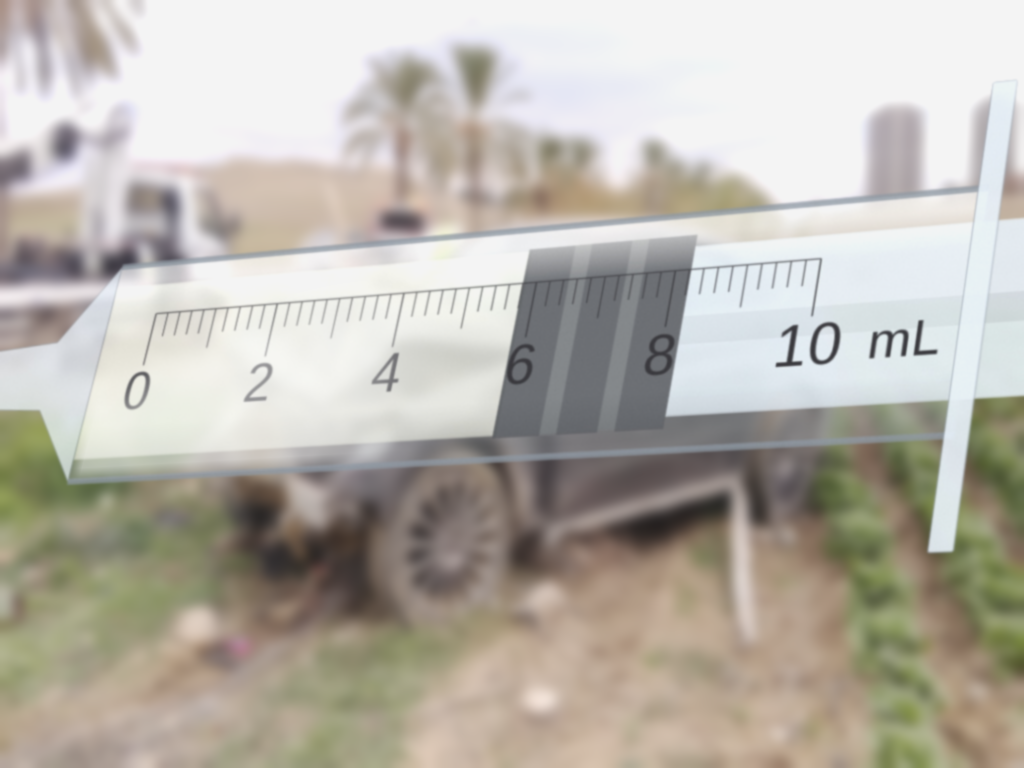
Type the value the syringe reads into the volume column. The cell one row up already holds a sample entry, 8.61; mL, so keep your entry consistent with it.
5.8; mL
